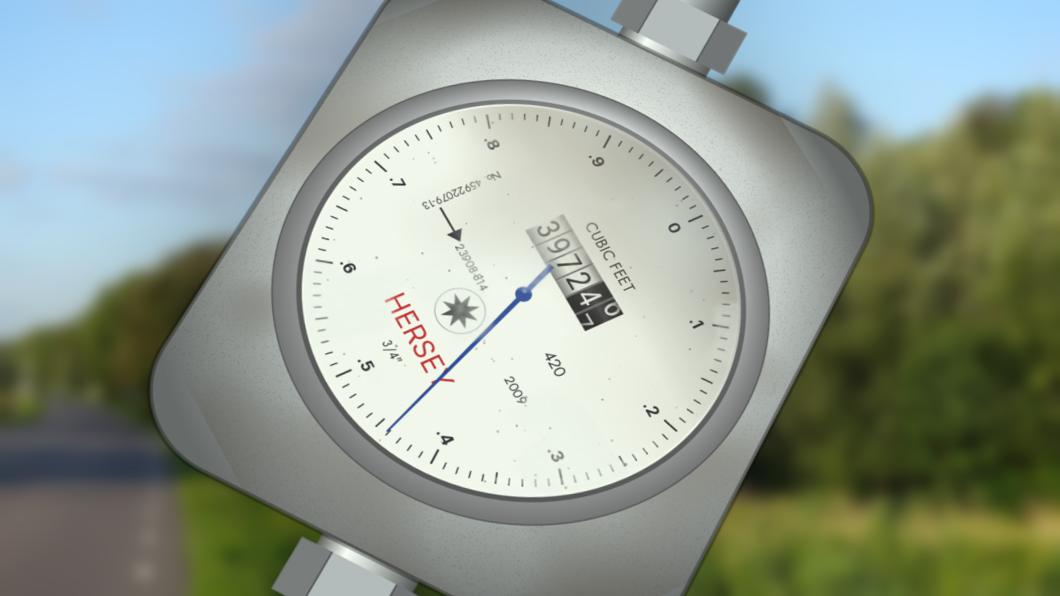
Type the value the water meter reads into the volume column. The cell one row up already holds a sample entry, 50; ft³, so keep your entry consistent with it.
397246.44; ft³
